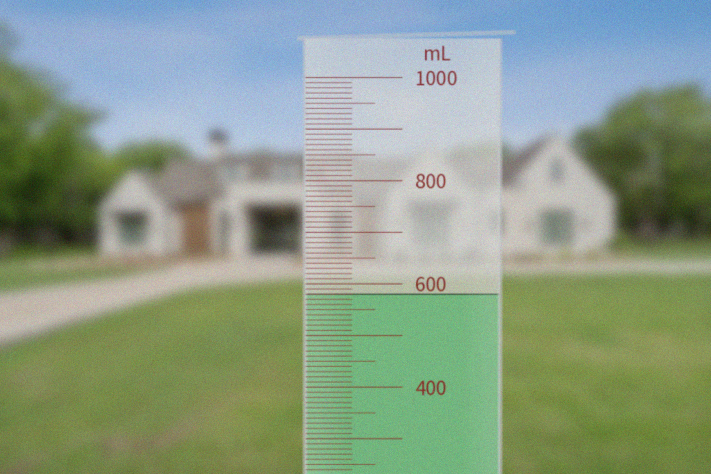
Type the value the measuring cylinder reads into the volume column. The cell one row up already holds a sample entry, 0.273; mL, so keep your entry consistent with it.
580; mL
